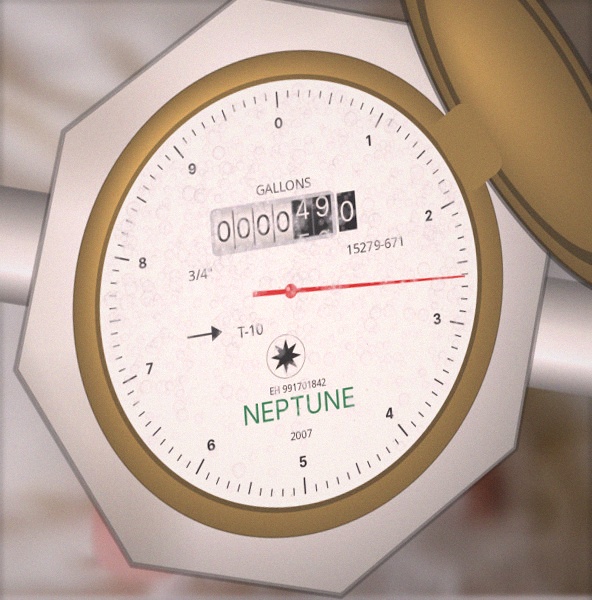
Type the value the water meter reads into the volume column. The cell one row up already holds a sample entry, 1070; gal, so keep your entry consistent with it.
492.6; gal
